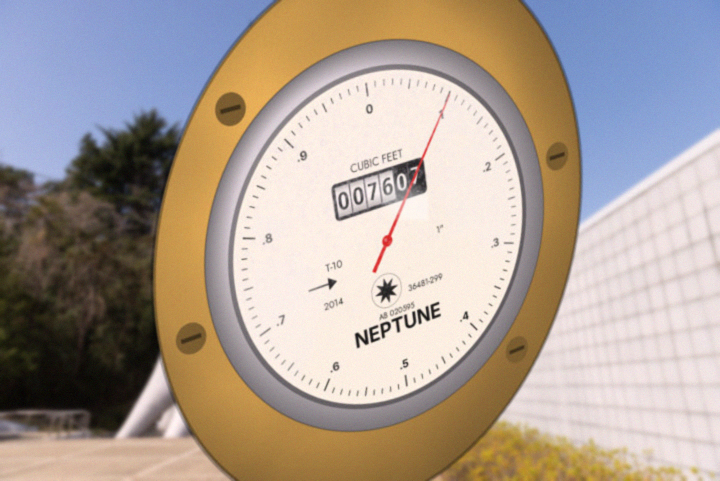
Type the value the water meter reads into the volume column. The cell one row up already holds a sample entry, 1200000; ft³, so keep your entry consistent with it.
7607.10; ft³
